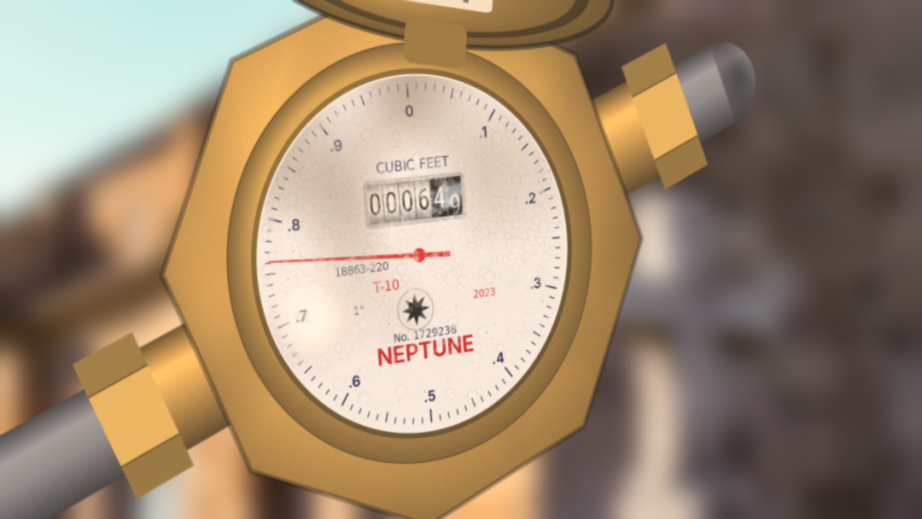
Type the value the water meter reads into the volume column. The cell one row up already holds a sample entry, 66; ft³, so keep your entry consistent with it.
648.76; ft³
